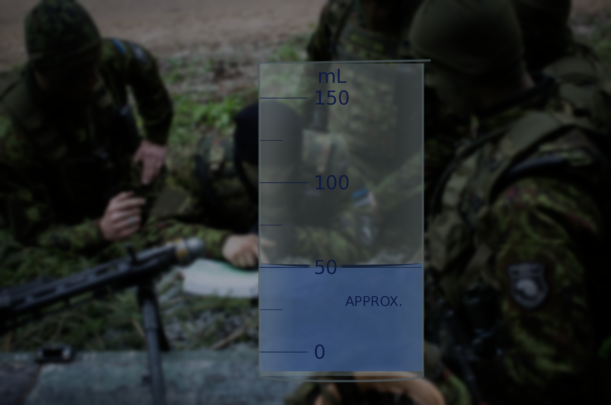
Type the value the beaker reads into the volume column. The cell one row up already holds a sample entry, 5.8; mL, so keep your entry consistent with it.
50; mL
